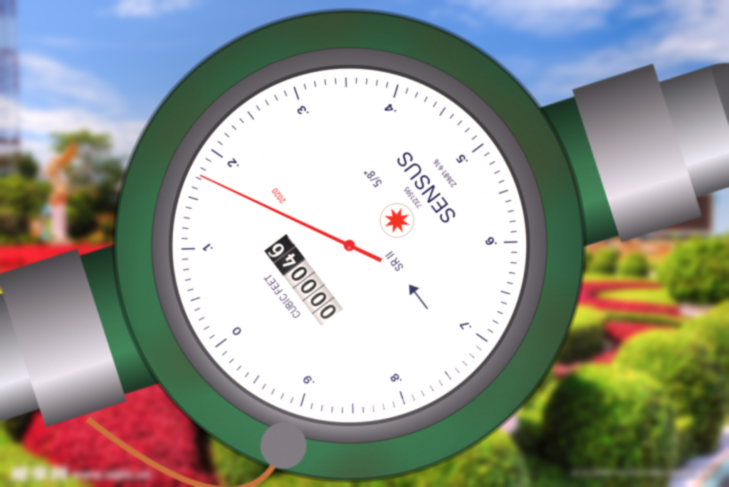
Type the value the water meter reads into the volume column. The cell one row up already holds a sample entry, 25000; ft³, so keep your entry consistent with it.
46.17; ft³
